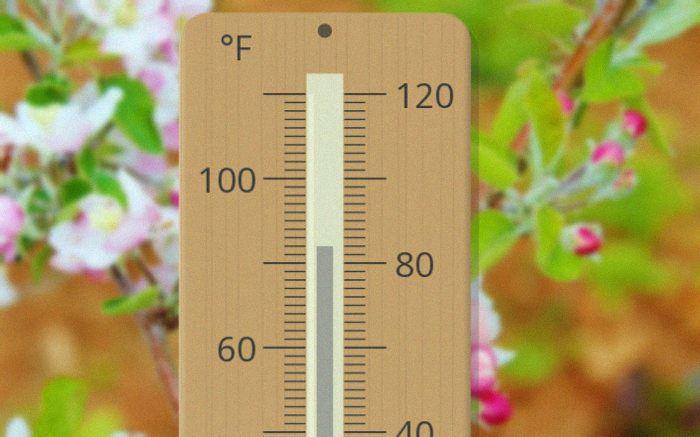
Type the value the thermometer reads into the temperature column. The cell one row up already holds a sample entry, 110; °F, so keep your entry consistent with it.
84; °F
